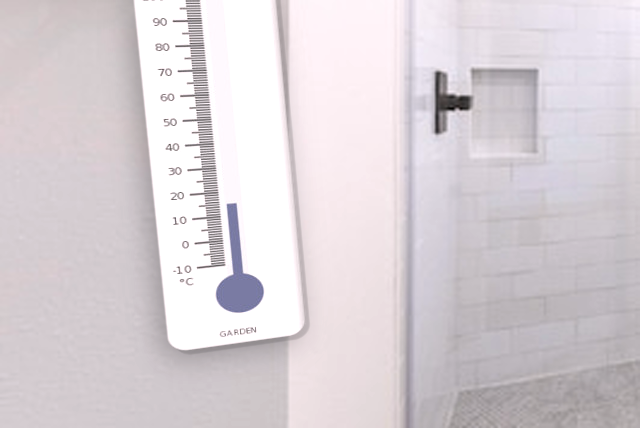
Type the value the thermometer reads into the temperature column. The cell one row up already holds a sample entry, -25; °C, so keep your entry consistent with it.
15; °C
